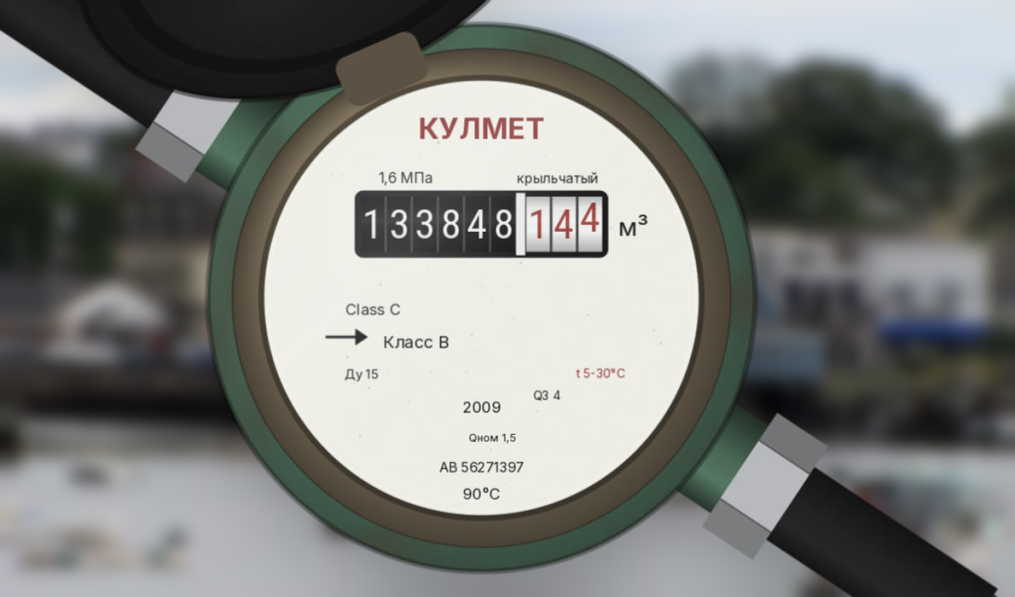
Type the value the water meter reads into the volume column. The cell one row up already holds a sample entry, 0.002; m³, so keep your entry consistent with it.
133848.144; m³
